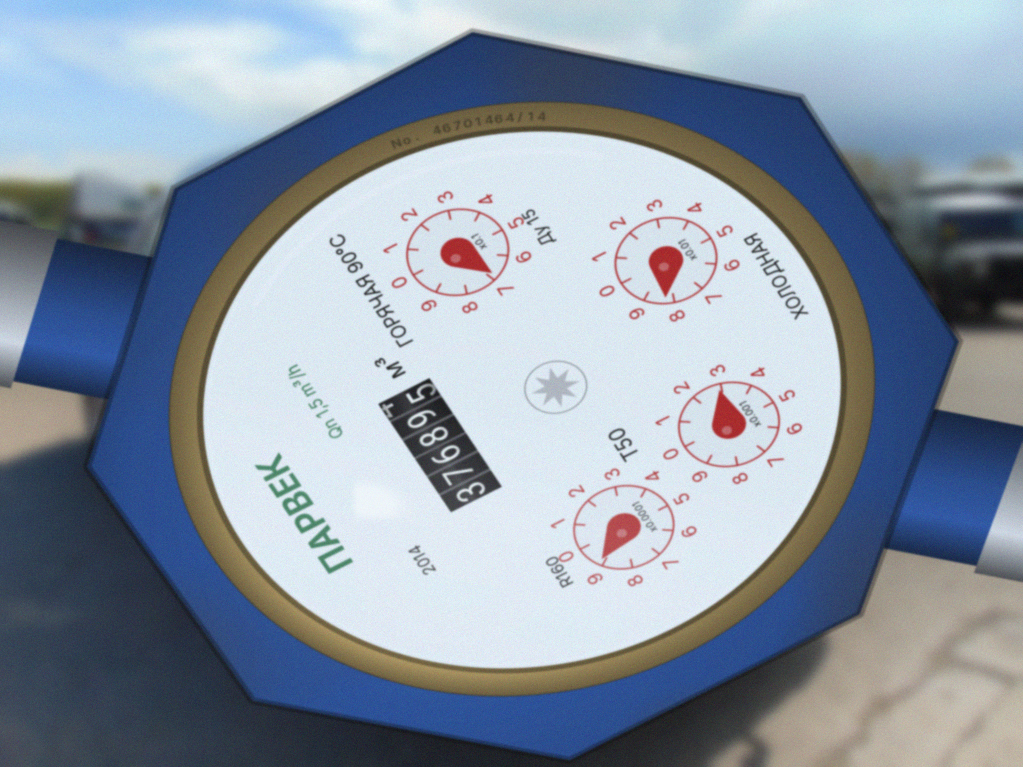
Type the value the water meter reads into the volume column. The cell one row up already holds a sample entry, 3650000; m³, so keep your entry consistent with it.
376894.6829; m³
